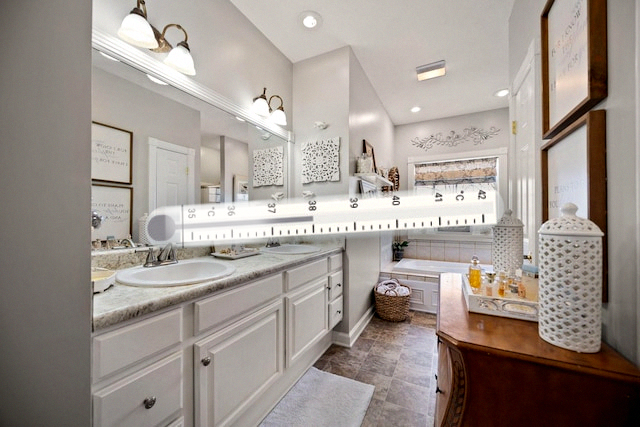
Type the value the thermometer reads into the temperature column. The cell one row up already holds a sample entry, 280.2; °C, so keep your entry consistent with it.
38; °C
